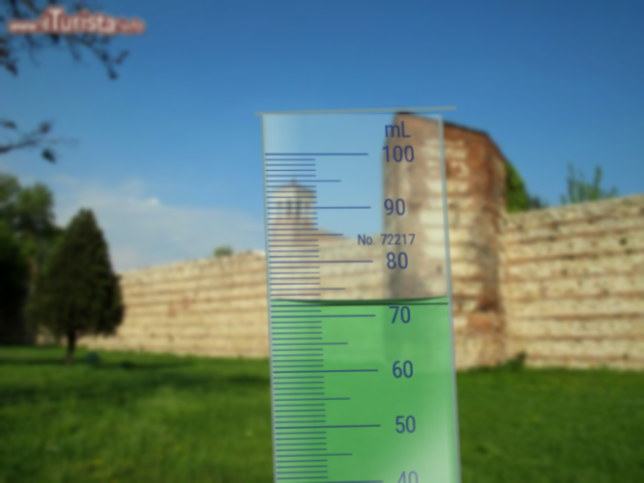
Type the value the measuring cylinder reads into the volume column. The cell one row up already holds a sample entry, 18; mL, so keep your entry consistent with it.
72; mL
